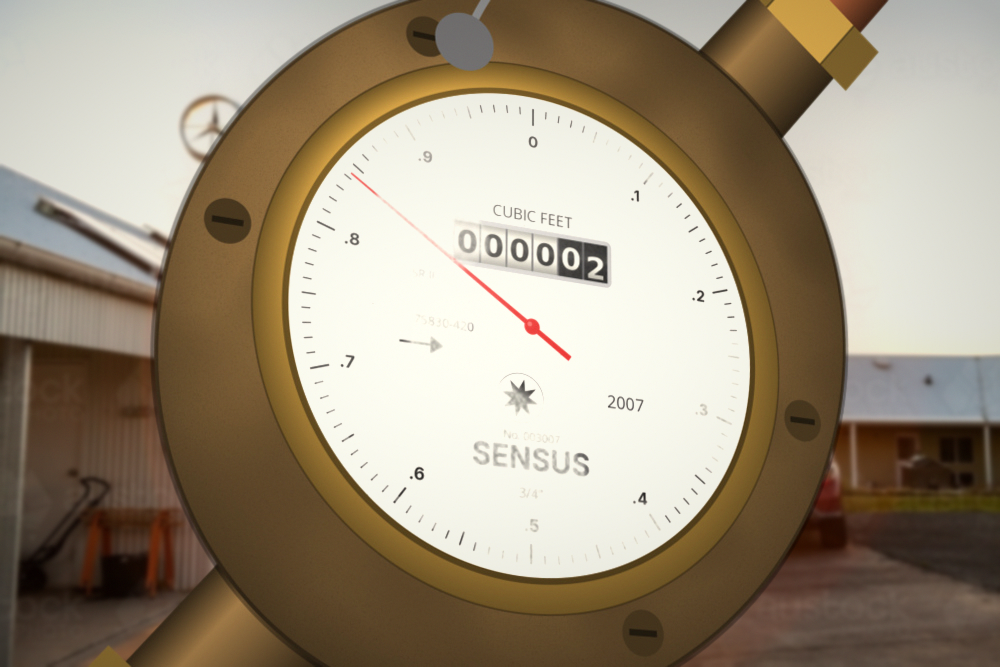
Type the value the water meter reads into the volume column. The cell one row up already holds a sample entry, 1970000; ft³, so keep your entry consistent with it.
1.84; ft³
